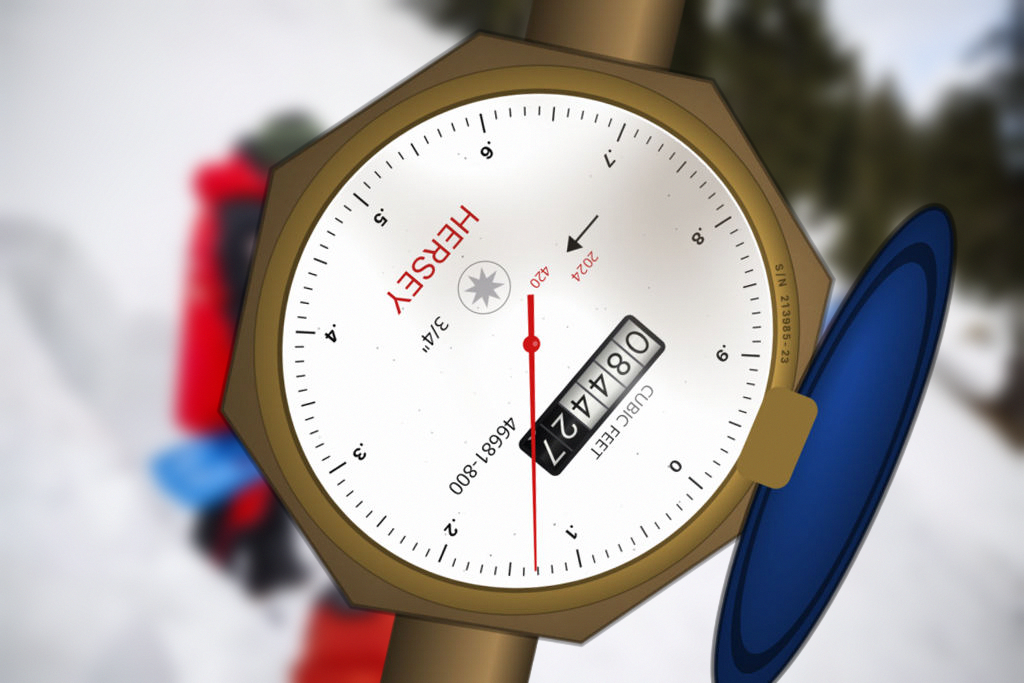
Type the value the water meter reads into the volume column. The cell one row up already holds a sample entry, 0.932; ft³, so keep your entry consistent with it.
84427.13; ft³
